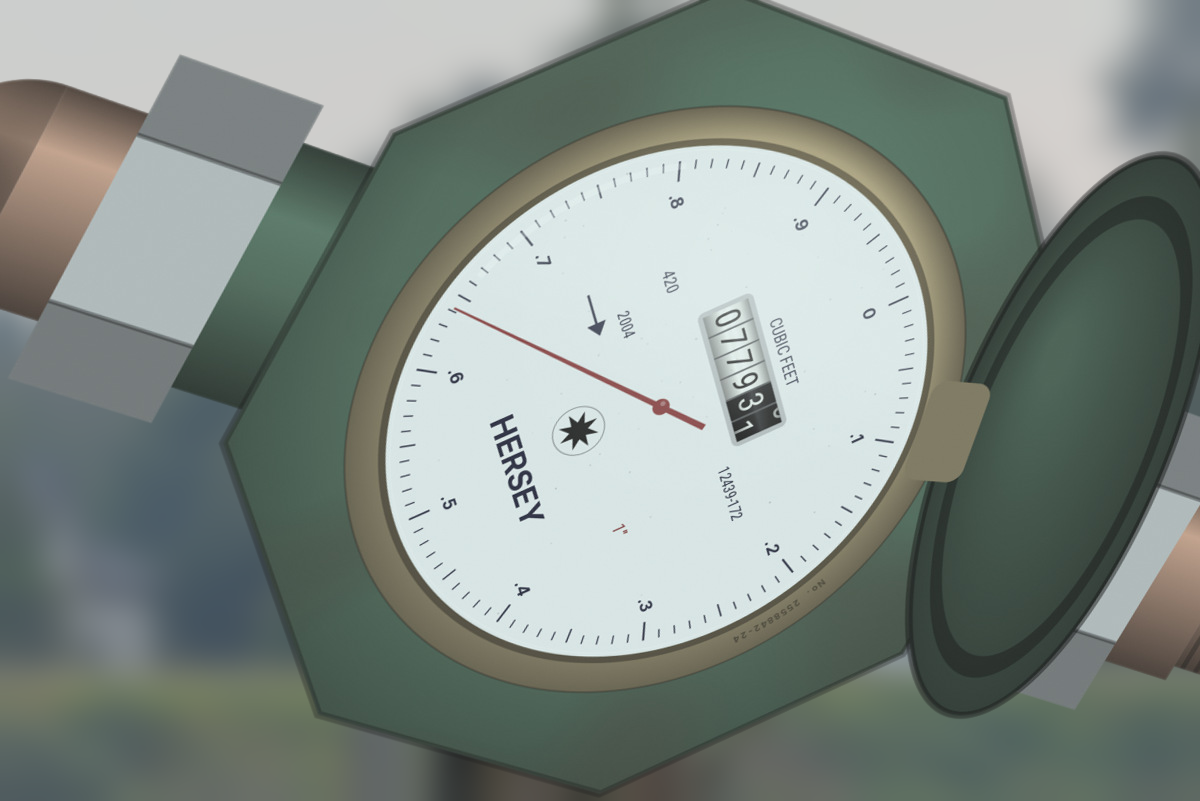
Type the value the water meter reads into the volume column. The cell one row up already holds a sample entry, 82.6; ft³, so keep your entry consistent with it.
77930.64; ft³
